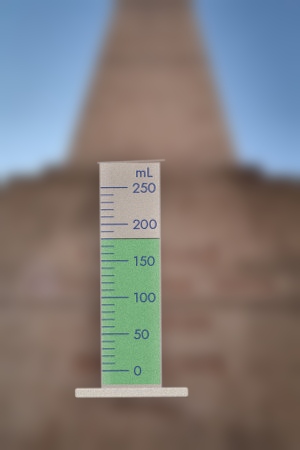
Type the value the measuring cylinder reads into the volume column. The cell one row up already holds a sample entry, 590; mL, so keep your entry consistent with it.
180; mL
